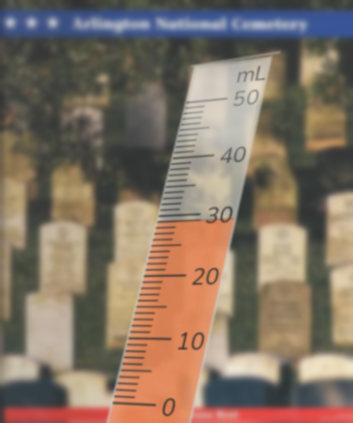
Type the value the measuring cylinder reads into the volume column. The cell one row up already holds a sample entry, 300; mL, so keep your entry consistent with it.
29; mL
